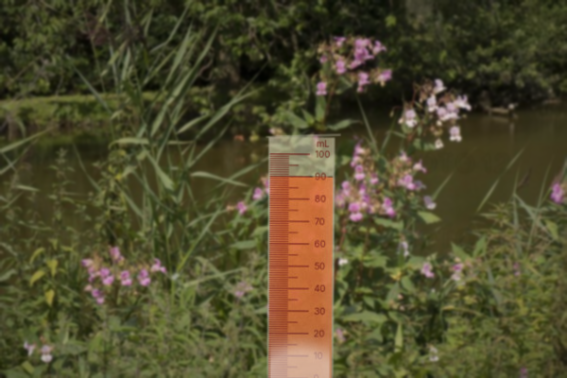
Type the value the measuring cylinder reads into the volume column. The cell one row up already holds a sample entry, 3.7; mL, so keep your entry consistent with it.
90; mL
